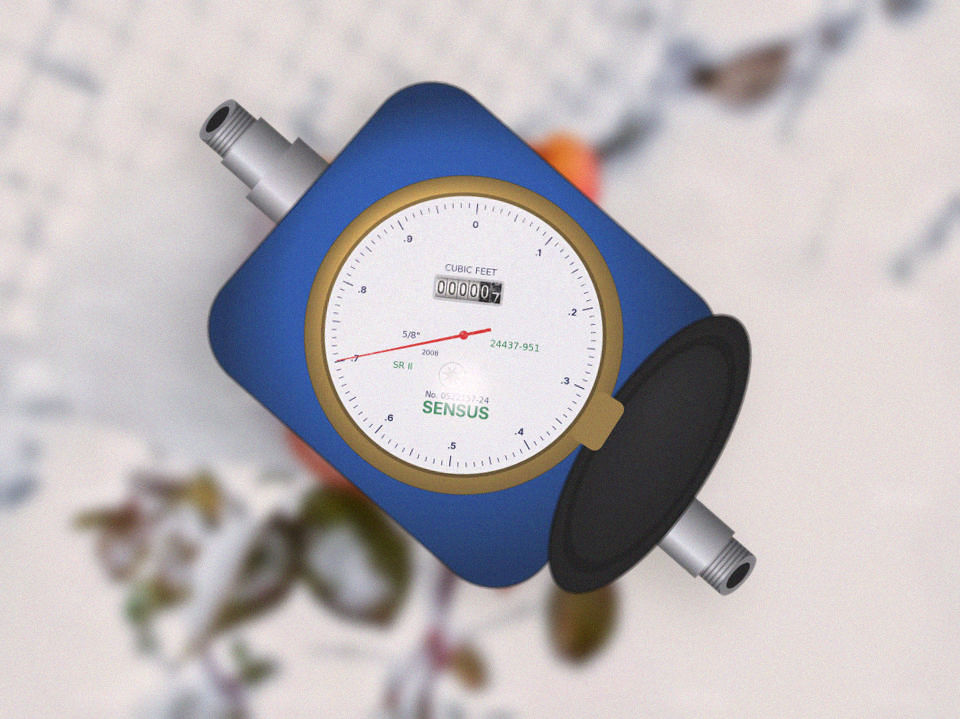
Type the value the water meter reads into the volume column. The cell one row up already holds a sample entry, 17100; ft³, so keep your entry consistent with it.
6.70; ft³
